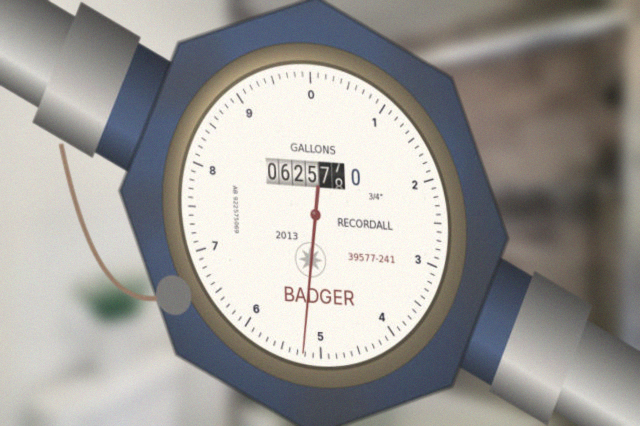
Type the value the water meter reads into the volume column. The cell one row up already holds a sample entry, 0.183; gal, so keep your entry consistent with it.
625775.2; gal
